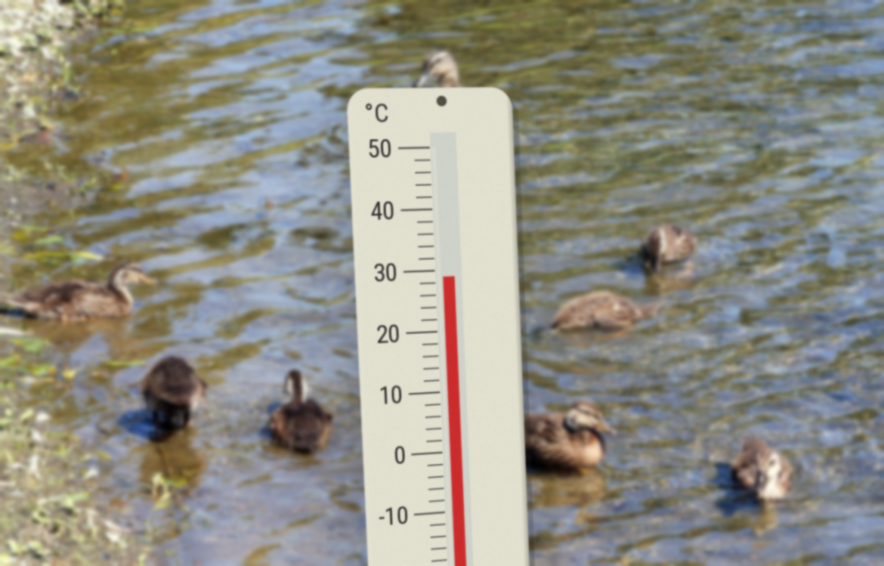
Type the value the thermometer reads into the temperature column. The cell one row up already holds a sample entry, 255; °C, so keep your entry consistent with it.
29; °C
